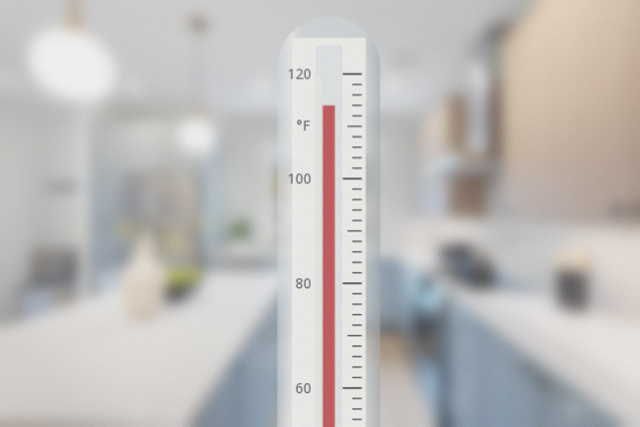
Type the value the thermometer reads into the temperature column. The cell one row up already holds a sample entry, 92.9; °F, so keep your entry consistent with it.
114; °F
